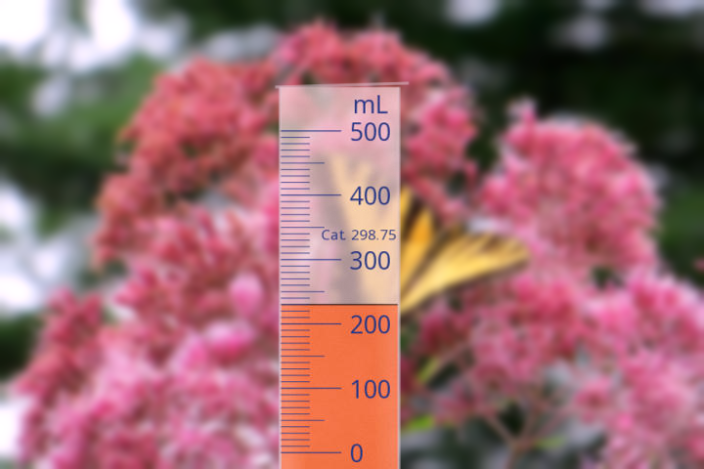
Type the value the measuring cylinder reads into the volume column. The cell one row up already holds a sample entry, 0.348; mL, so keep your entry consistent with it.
230; mL
